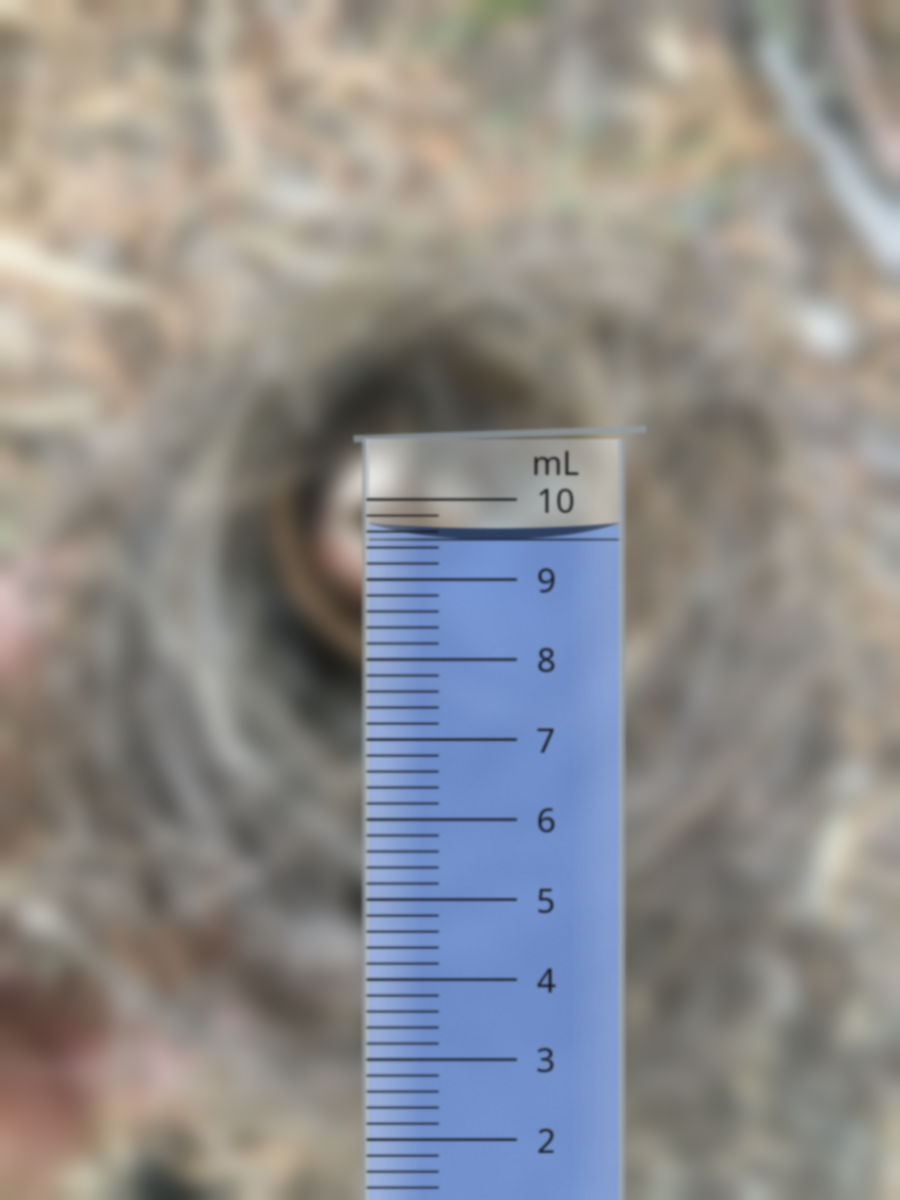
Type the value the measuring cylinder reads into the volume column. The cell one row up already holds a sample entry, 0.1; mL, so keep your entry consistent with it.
9.5; mL
